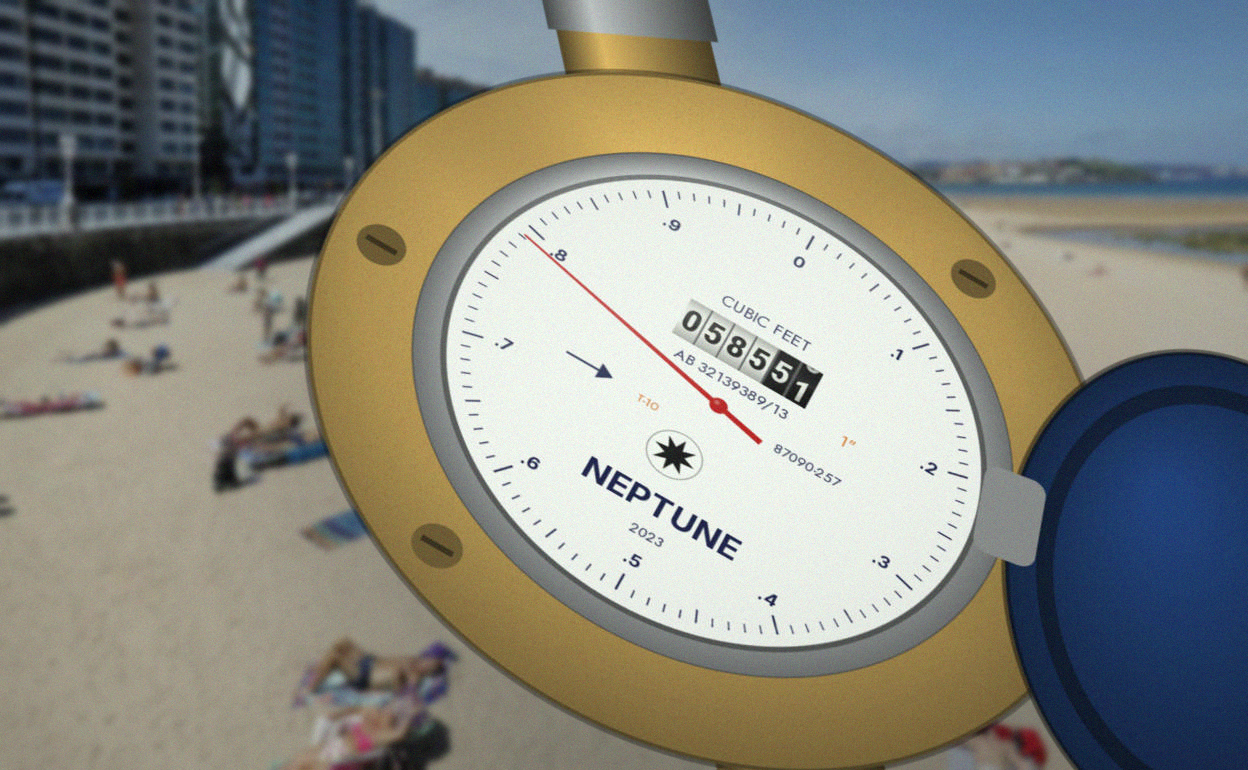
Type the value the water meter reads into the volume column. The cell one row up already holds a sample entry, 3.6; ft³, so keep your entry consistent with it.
58550.79; ft³
